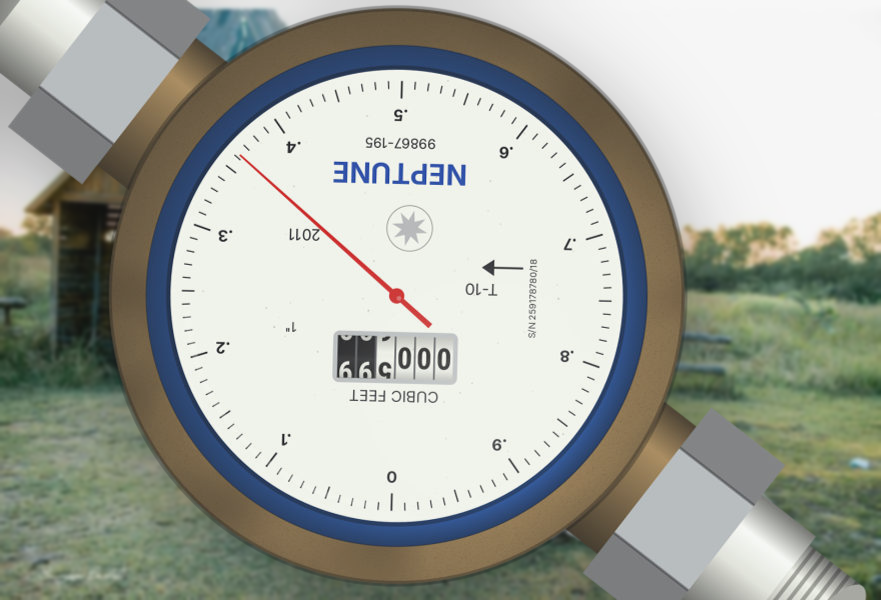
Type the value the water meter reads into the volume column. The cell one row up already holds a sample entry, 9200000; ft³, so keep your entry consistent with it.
599.36; ft³
